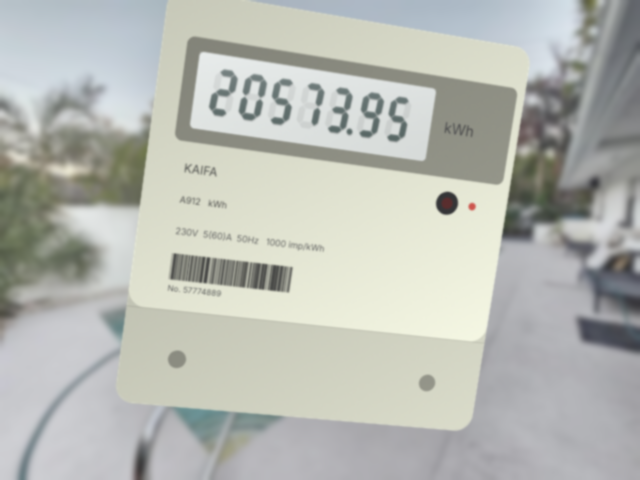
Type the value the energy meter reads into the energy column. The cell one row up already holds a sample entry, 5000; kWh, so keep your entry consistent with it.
20573.95; kWh
